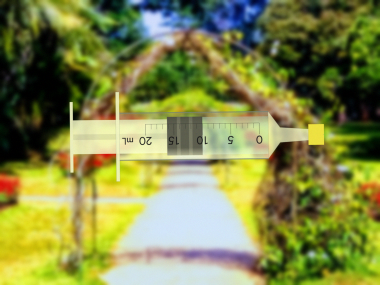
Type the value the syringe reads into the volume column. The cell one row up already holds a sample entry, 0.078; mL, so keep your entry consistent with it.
10; mL
